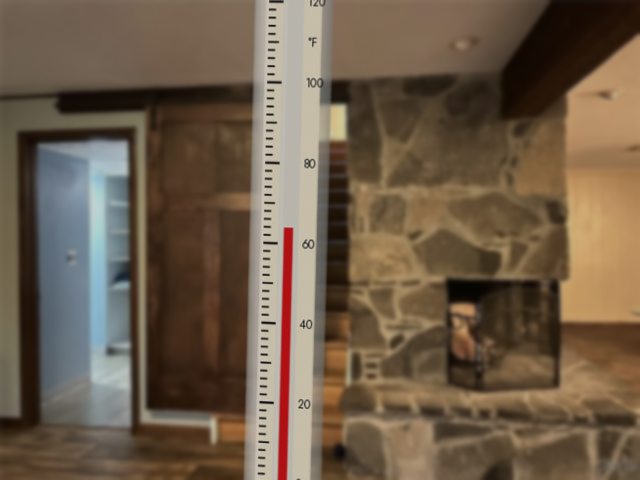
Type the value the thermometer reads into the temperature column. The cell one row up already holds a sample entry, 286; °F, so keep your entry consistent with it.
64; °F
